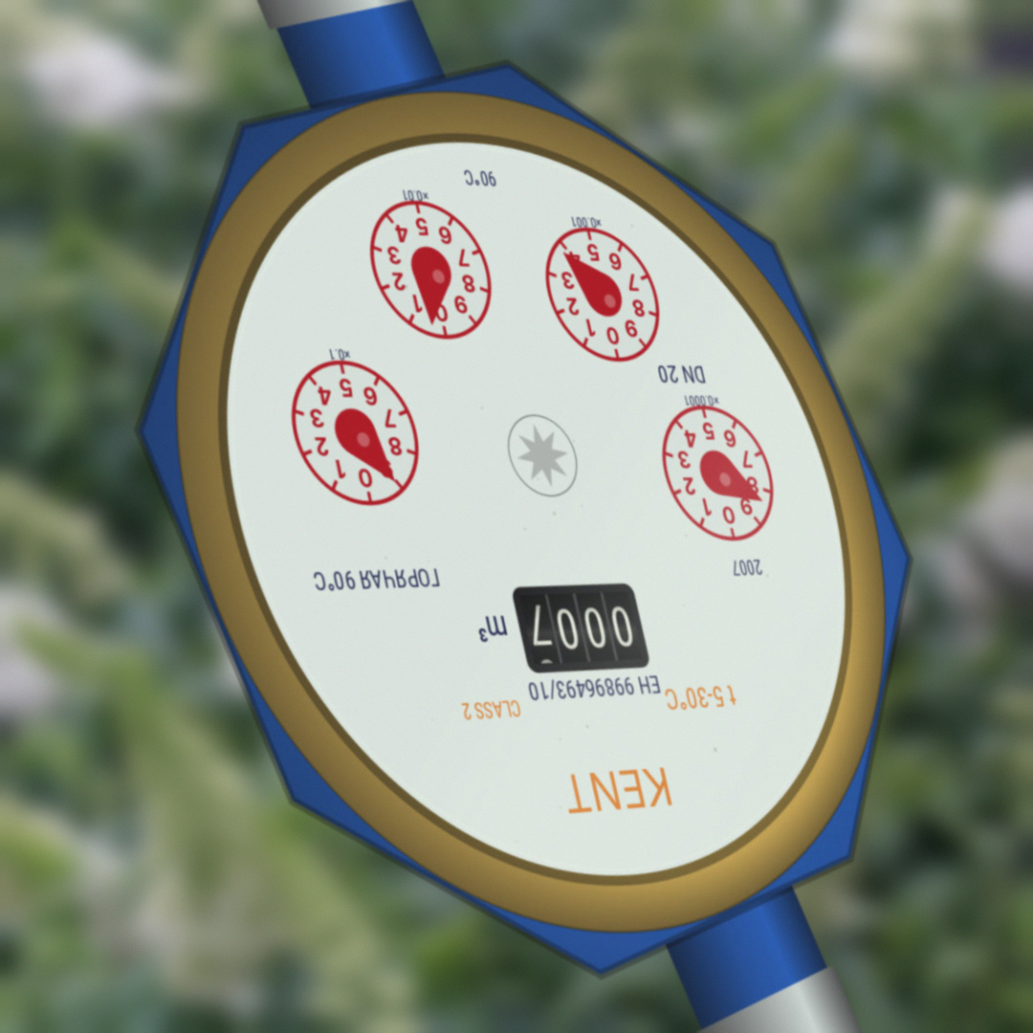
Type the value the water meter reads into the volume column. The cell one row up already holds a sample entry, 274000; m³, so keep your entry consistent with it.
6.9038; m³
